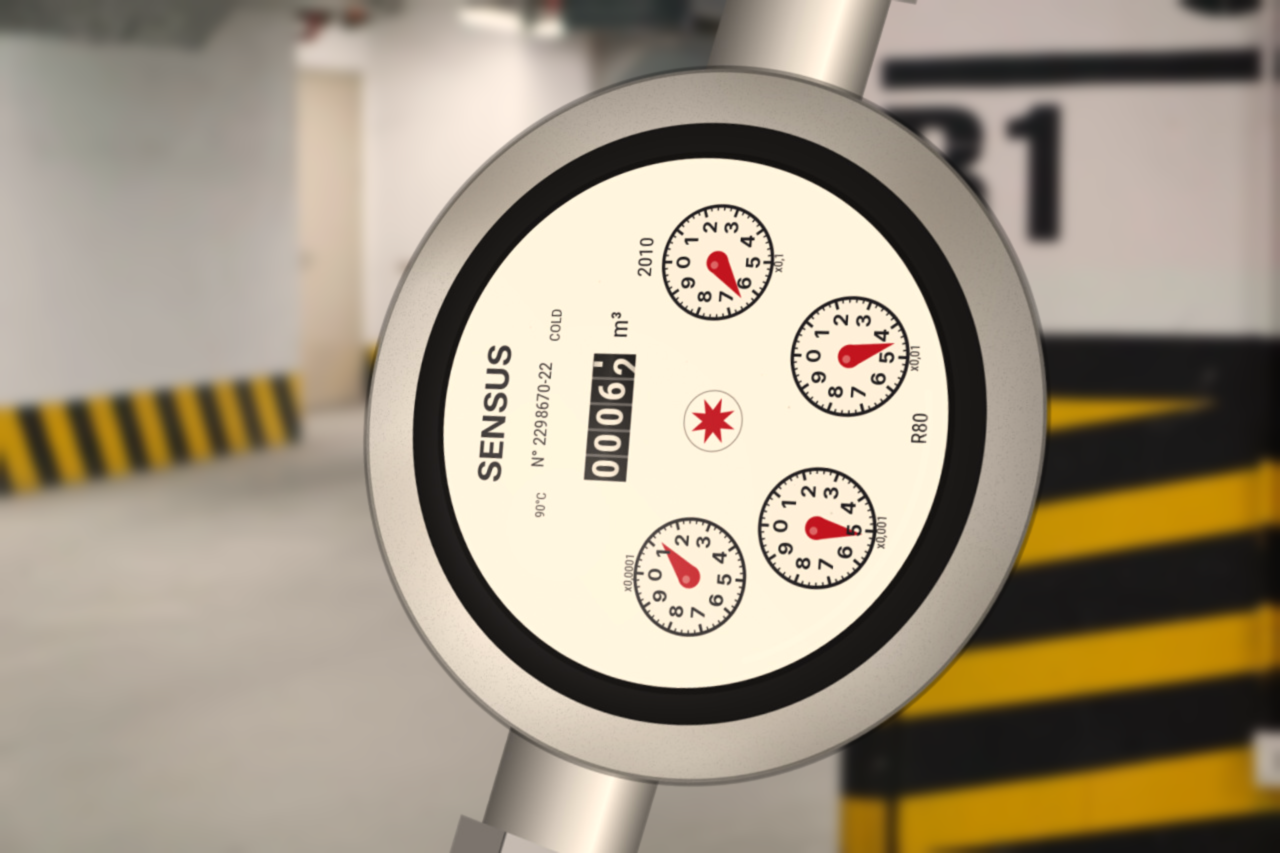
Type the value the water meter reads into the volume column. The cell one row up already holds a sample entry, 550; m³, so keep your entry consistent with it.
61.6451; m³
